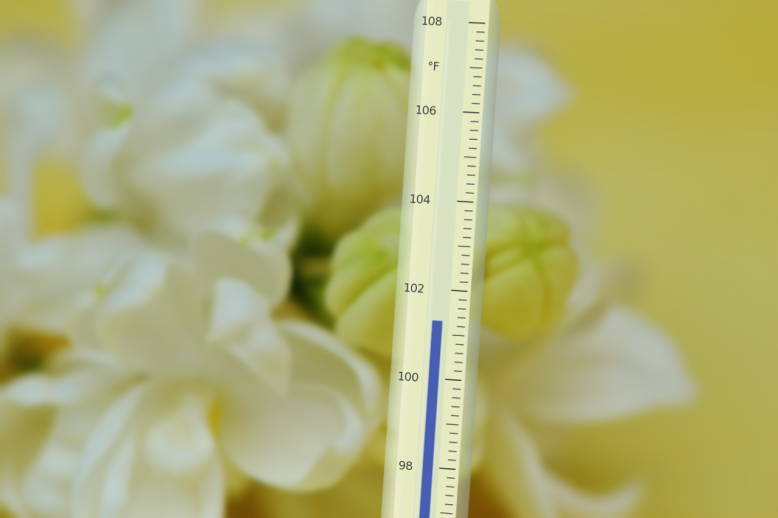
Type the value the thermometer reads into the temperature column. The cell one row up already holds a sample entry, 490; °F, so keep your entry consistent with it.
101.3; °F
